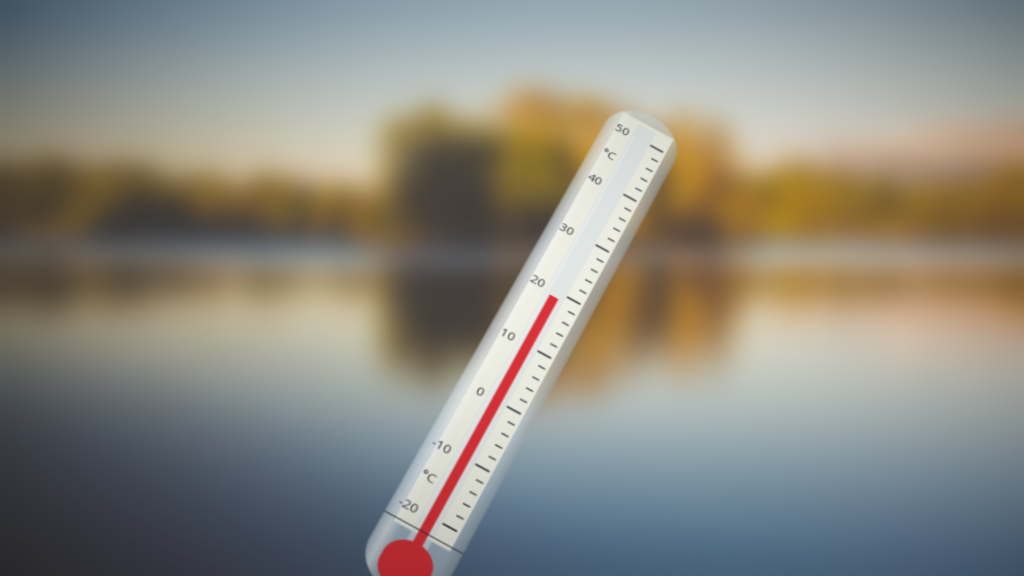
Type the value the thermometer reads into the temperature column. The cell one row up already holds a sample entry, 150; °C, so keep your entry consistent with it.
19; °C
